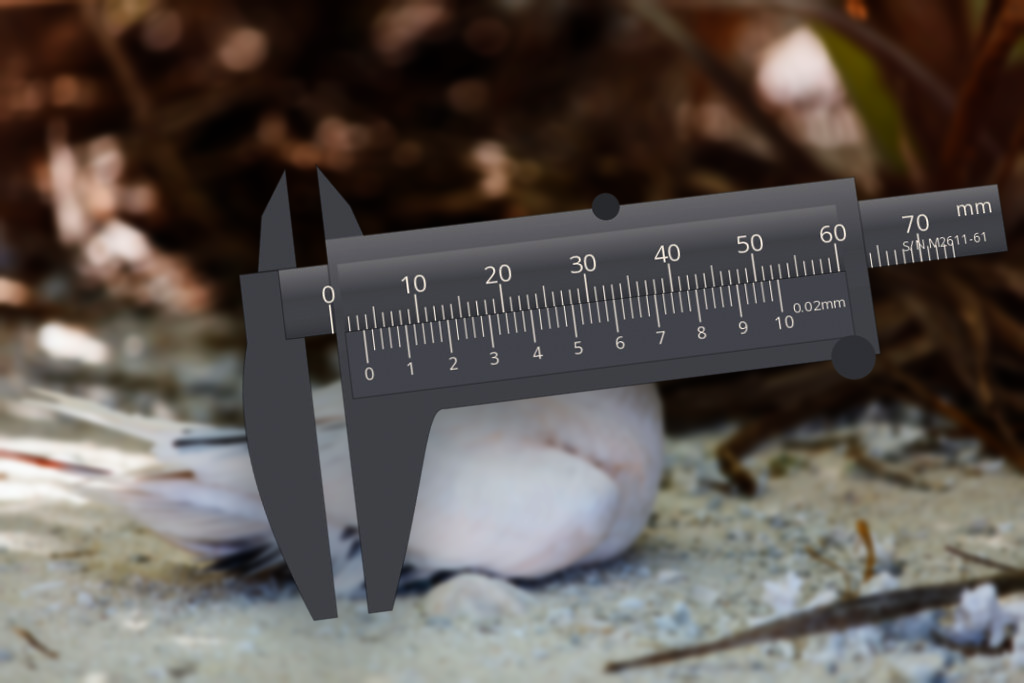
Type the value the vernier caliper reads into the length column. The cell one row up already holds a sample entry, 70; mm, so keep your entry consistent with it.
3.6; mm
